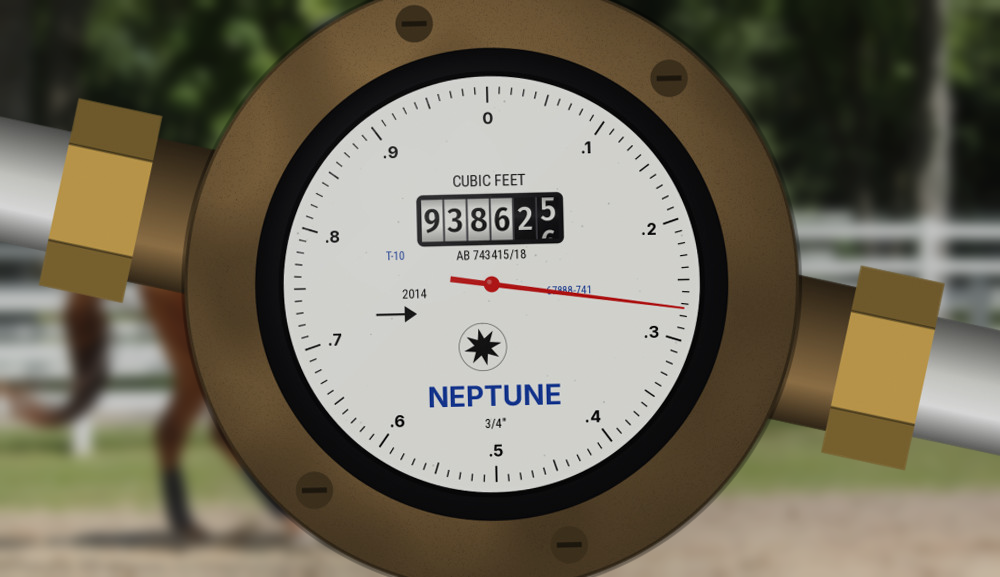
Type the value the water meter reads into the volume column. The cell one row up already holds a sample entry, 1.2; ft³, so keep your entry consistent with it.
938625.27; ft³
